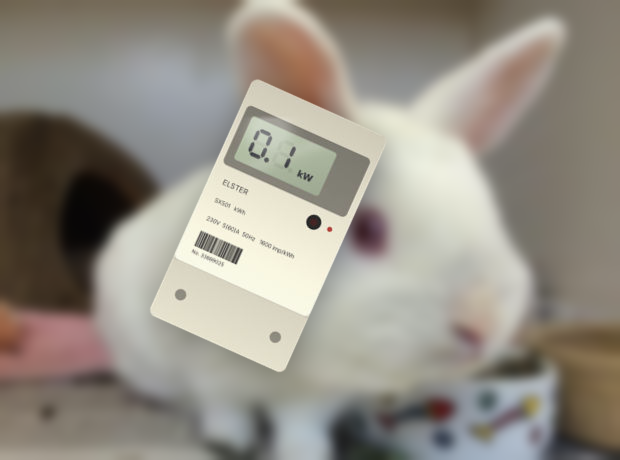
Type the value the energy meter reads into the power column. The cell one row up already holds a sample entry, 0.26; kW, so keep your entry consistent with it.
0.1; kW
